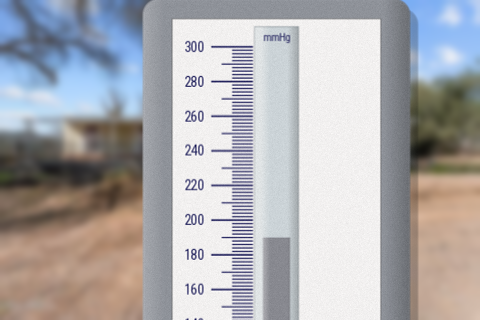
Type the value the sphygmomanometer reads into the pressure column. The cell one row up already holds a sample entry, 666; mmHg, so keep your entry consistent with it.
190; mmHg
